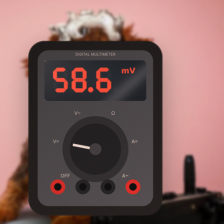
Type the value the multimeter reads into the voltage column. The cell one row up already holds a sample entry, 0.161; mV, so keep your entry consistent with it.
58.6; mV
